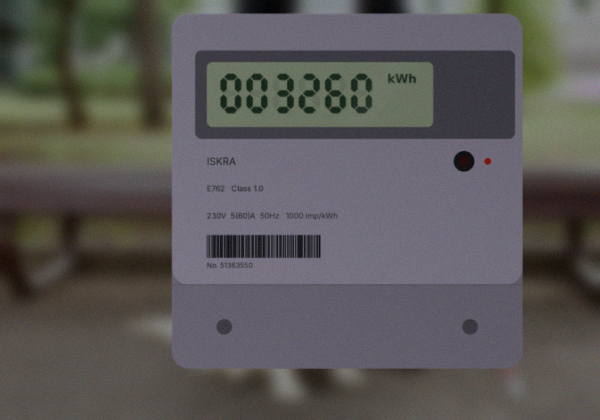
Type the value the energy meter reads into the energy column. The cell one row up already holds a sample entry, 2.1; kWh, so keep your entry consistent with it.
3260; kWh
